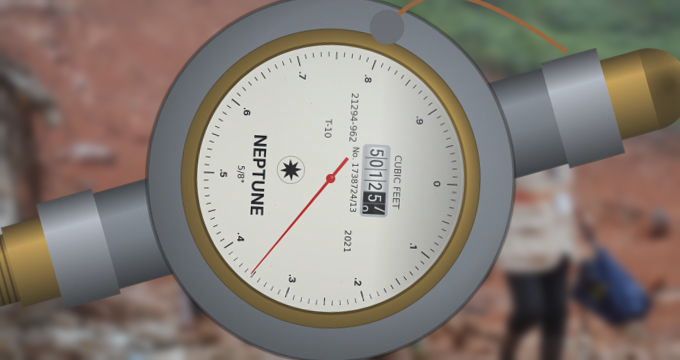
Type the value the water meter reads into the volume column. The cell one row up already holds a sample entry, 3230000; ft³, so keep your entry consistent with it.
501257.35; ft³
